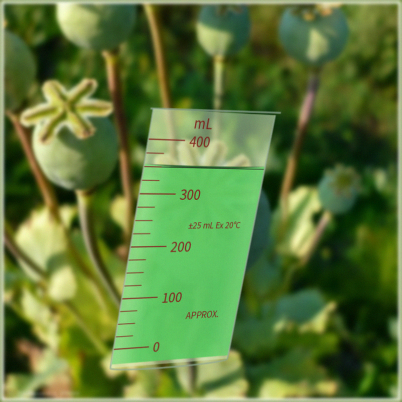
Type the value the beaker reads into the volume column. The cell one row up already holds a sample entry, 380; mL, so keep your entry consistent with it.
350; mL
